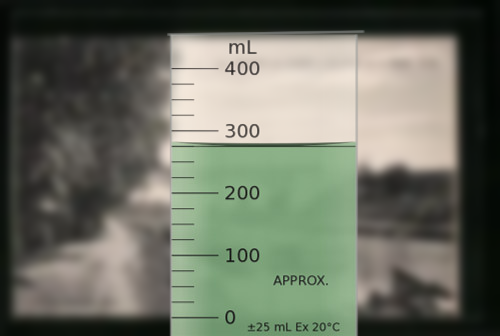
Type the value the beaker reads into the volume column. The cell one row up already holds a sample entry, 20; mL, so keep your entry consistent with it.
275; mL
